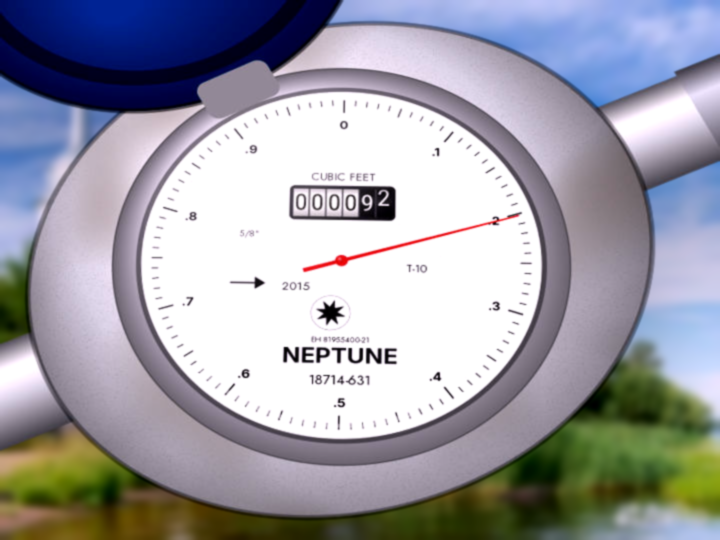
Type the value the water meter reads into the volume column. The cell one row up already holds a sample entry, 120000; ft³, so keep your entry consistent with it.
92.20; ft³
